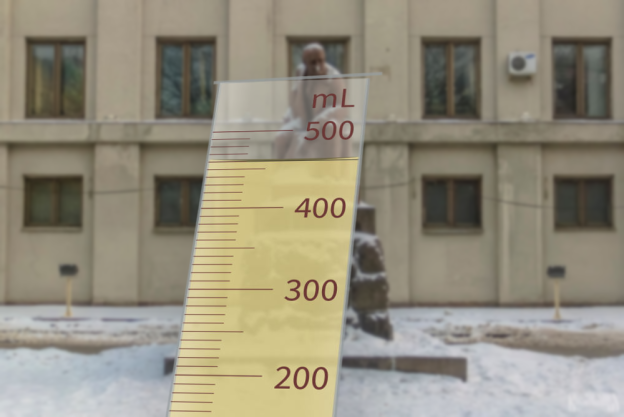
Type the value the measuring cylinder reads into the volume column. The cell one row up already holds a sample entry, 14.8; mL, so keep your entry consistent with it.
460; mL
